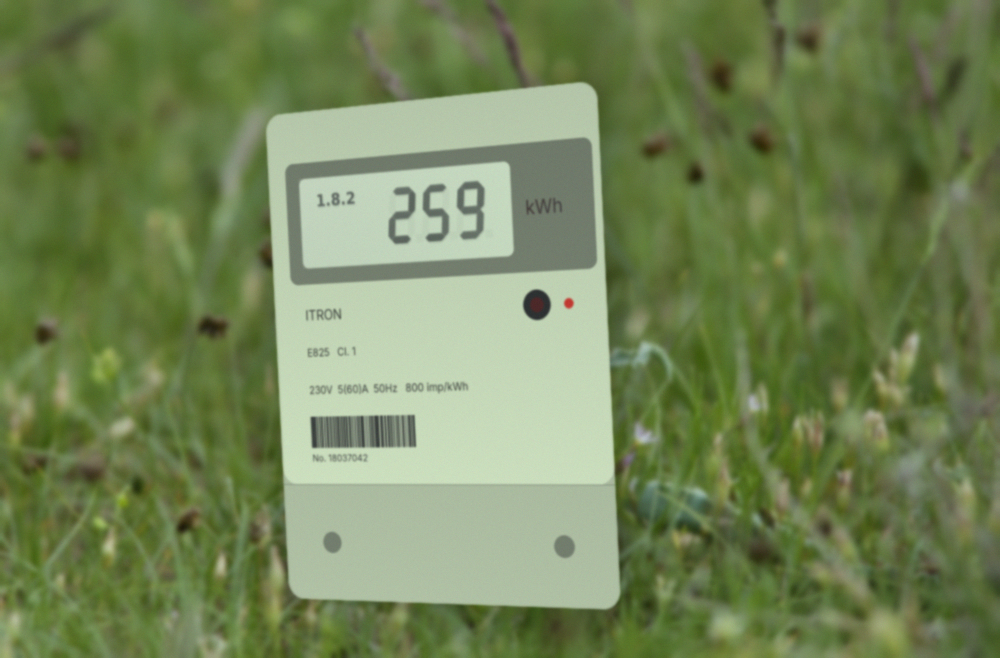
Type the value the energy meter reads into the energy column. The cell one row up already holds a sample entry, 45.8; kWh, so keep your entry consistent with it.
259; kWh
